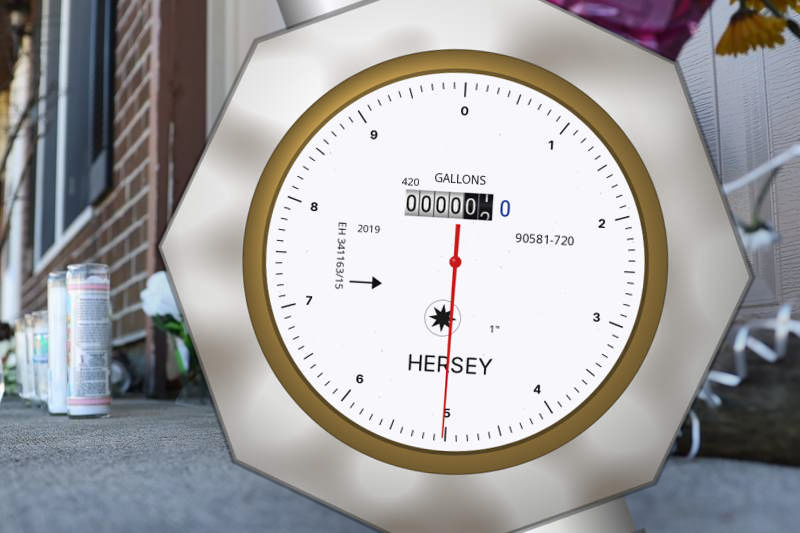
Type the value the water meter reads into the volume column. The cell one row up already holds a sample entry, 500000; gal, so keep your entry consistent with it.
15.0; gal
